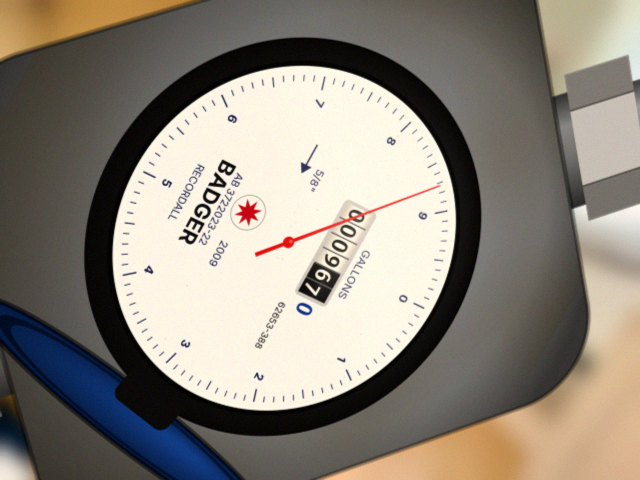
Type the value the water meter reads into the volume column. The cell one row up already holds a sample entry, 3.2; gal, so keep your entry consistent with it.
9668.7; gal
